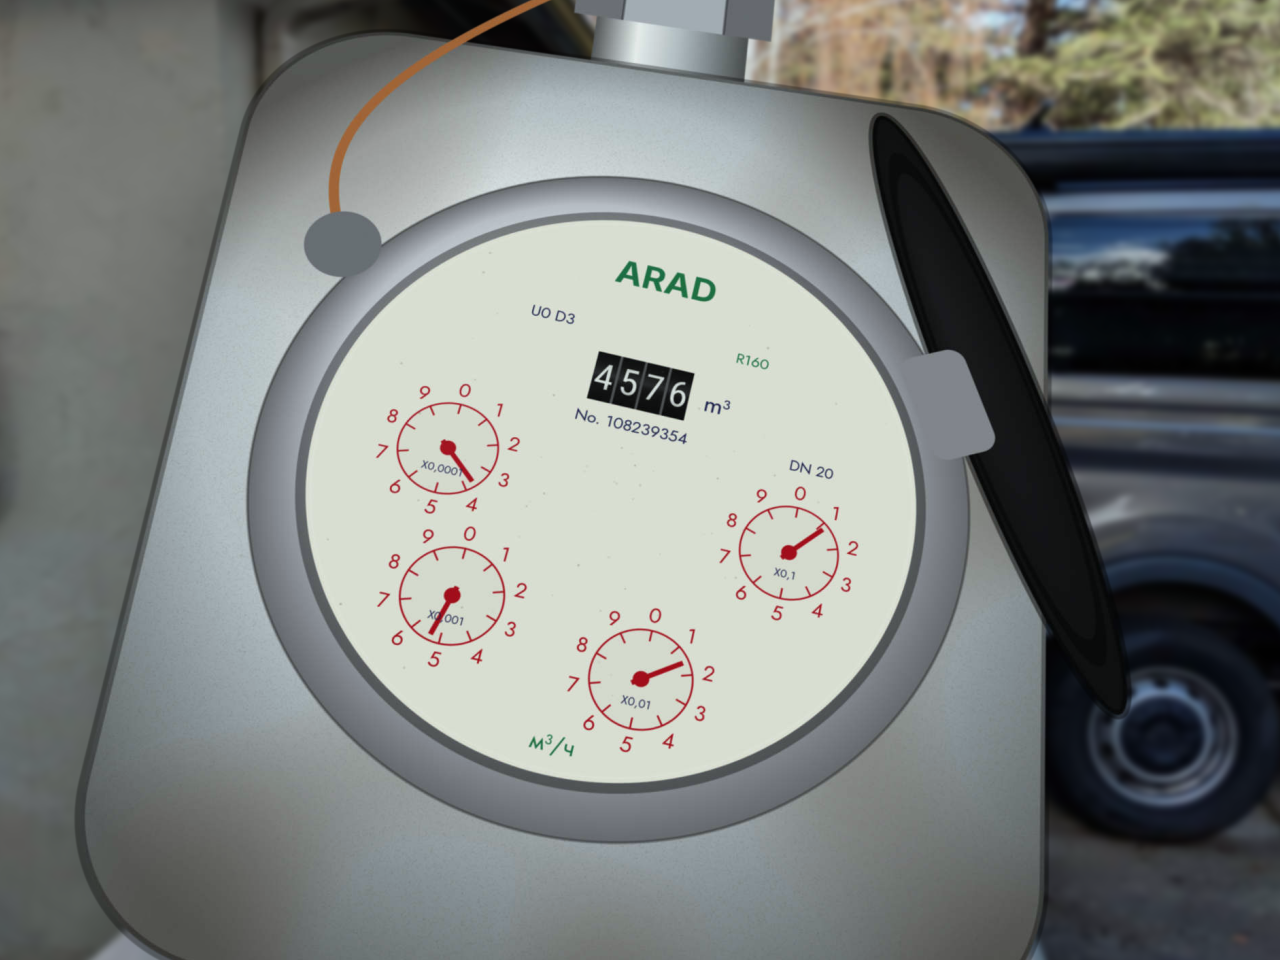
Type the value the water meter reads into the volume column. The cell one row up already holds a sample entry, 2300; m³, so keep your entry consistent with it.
4576.1153; m³
